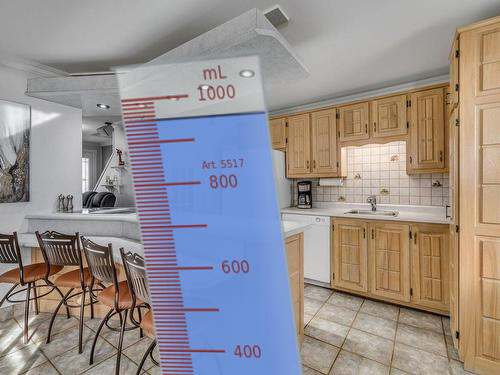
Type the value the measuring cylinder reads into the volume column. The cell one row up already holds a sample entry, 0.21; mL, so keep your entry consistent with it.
950; mL
